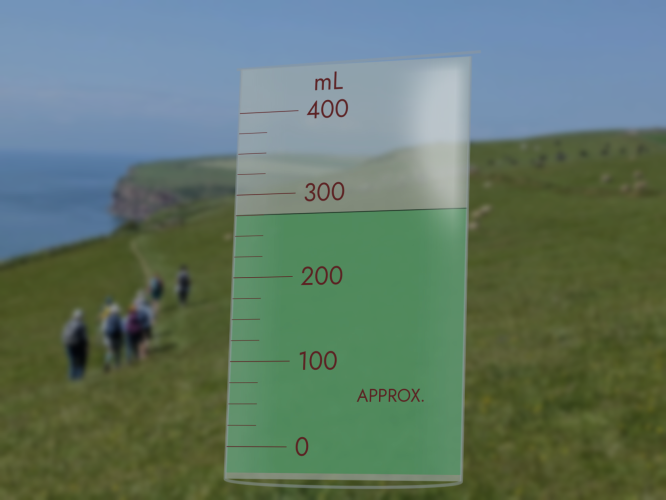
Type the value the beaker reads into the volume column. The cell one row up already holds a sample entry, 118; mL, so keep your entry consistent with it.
275; mL
